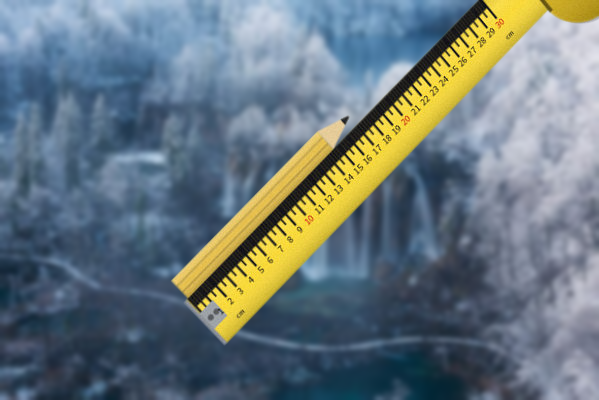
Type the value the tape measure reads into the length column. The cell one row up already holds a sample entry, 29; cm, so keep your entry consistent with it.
17; cm
